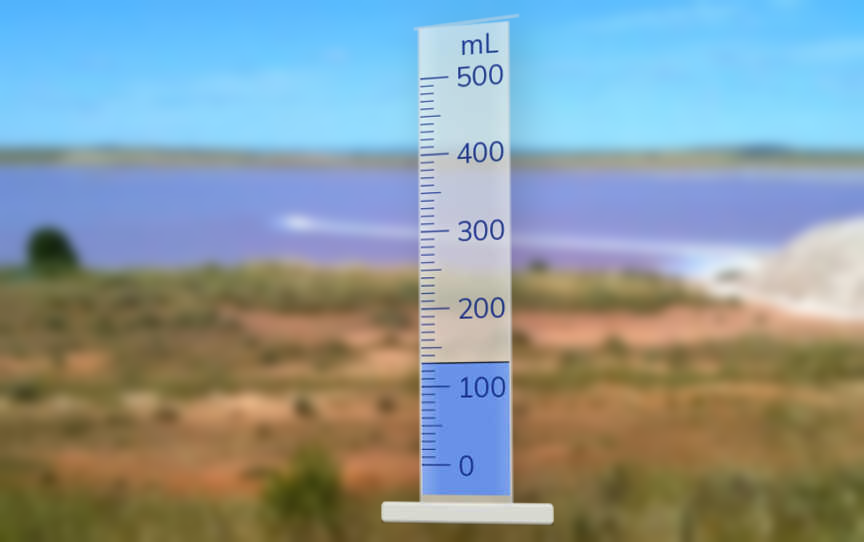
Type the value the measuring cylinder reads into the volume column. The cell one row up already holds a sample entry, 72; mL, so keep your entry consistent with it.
130; mL
